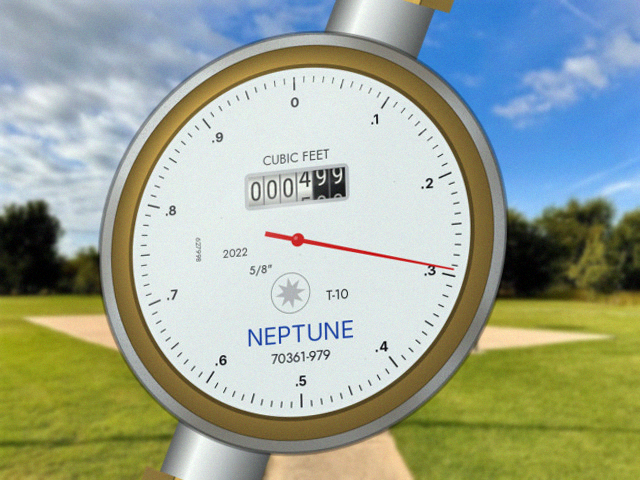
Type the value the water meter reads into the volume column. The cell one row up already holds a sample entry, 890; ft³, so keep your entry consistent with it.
499.29; ft³
